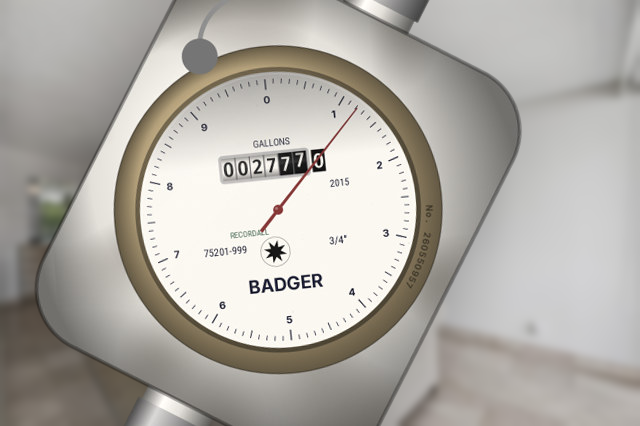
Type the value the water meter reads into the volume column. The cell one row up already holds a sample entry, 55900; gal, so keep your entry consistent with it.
27771.2; gal
